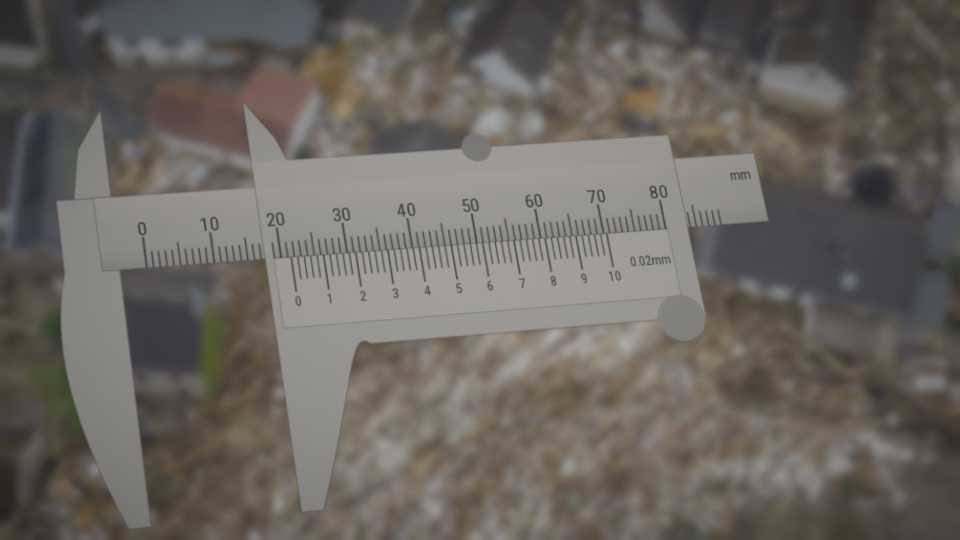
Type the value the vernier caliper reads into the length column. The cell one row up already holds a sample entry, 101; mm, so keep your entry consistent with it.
21.5; mm
